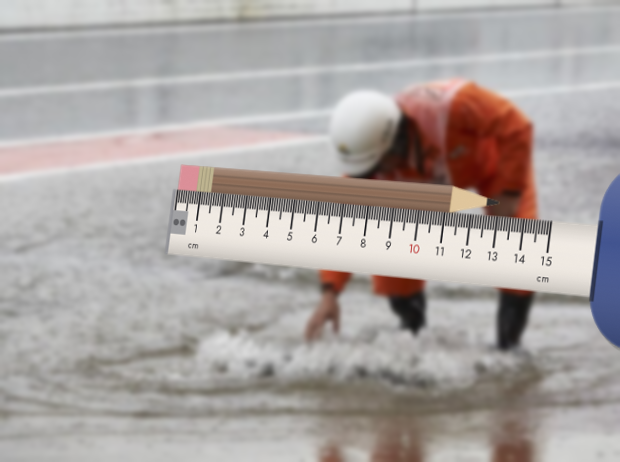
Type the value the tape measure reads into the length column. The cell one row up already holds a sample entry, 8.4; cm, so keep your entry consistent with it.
13; cm
